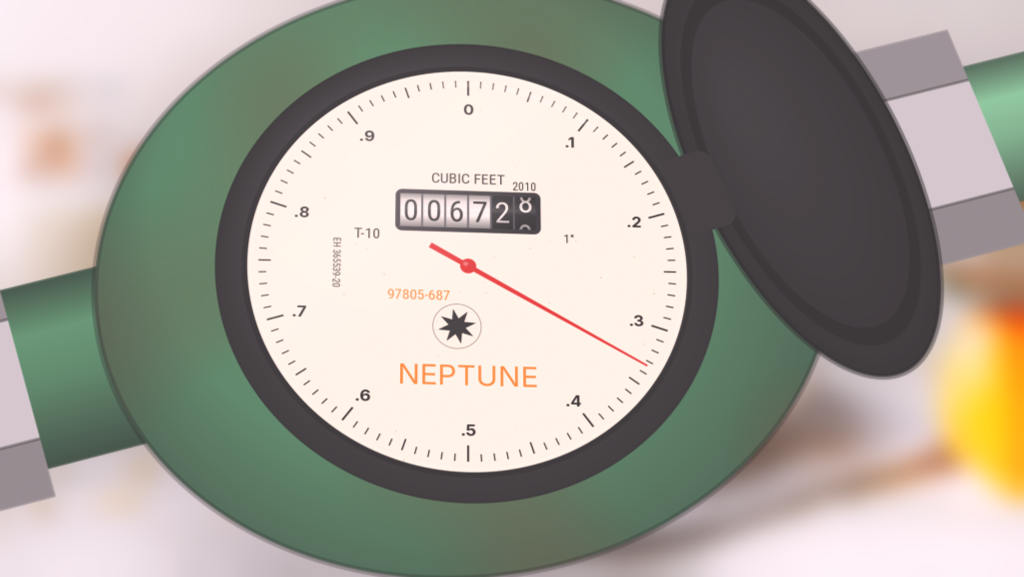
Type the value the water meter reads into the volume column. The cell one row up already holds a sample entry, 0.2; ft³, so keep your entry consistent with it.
6728.33; ft³
